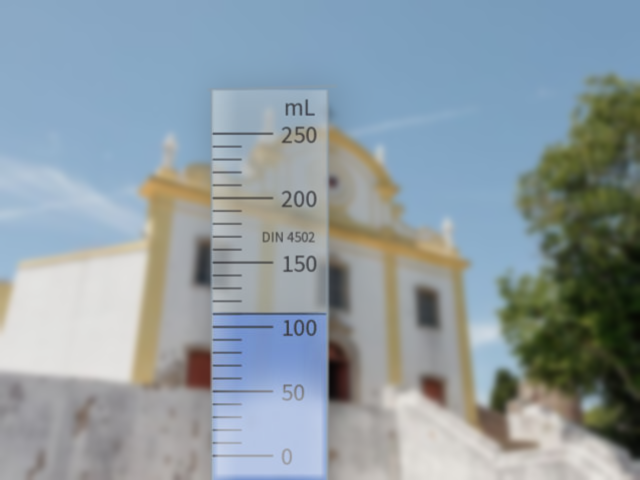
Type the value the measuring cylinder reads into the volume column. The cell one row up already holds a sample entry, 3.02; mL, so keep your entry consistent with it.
110; mL
